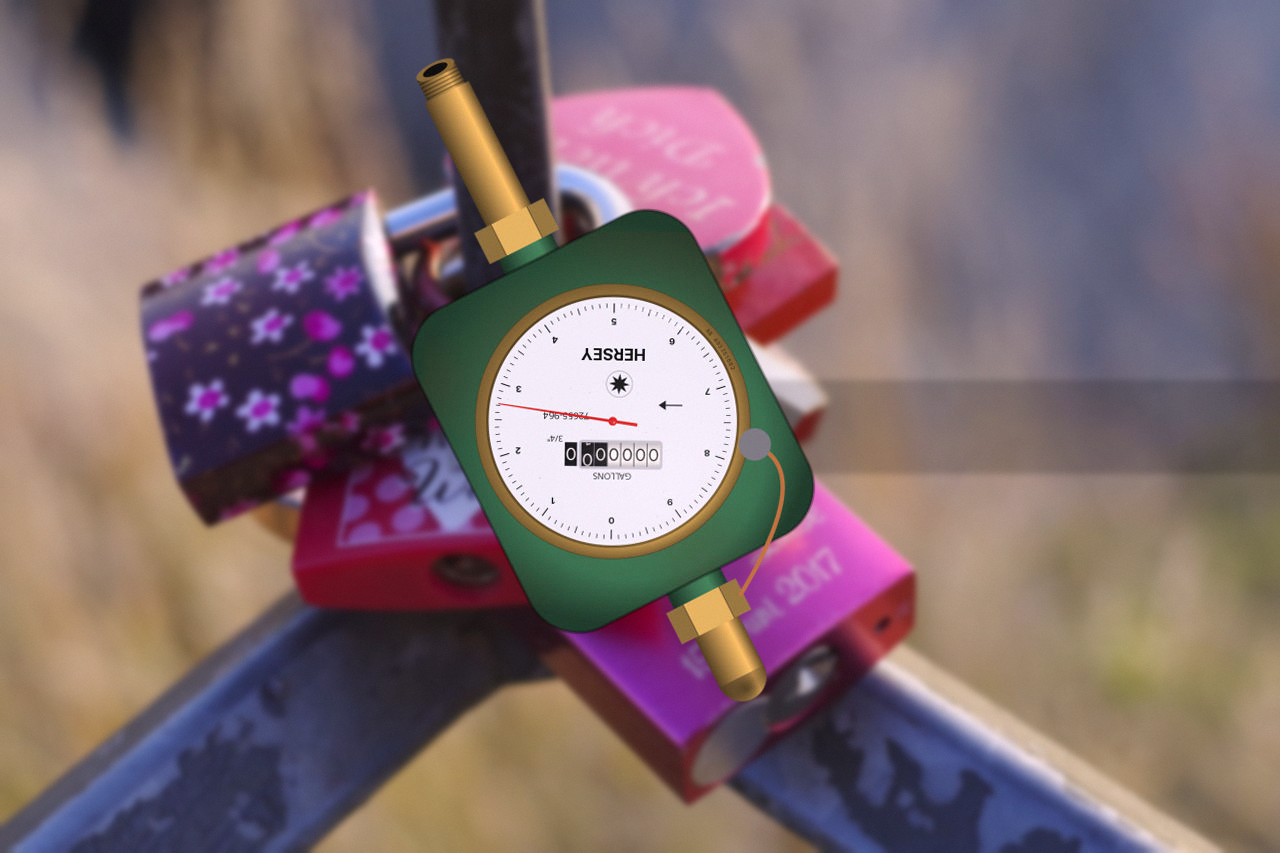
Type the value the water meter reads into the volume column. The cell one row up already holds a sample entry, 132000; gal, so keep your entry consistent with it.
2.7; gal
